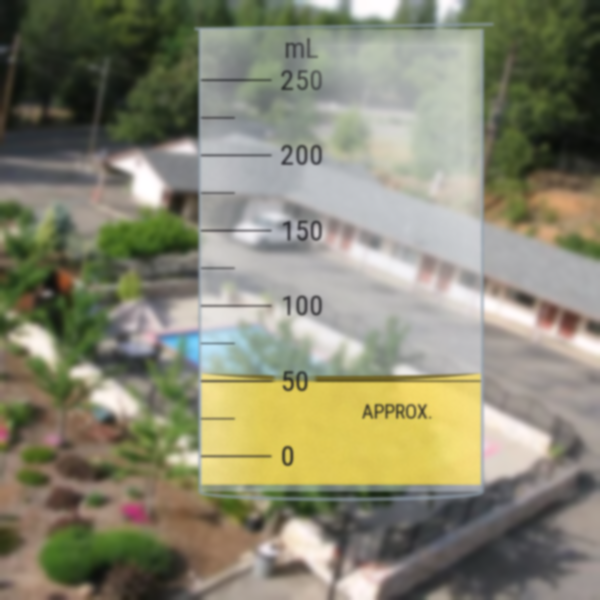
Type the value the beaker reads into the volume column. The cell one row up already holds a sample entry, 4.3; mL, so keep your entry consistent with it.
50; mL
